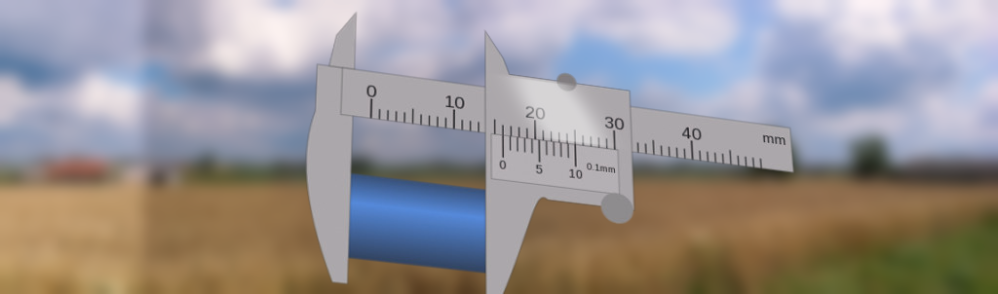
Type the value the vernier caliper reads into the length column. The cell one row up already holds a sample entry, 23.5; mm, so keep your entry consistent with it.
16.0; mm
